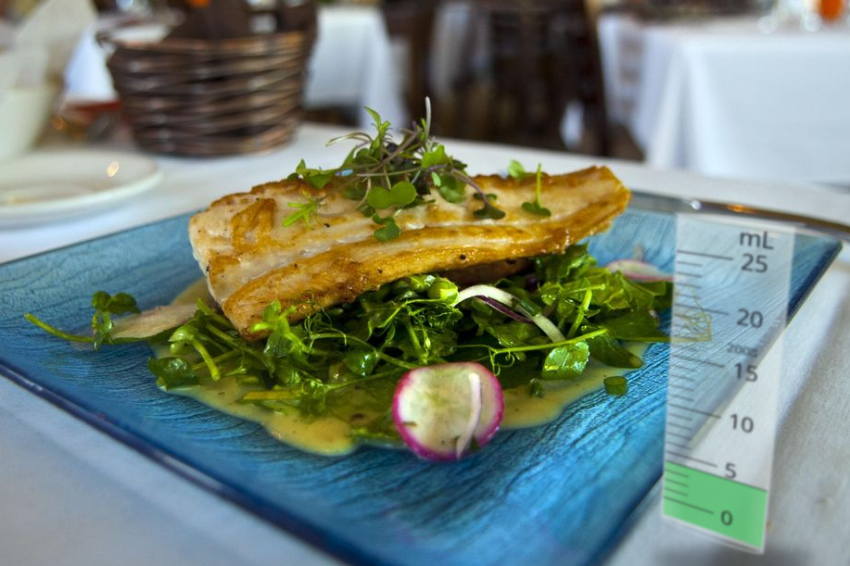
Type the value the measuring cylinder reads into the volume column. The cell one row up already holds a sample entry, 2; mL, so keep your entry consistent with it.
4; mL
